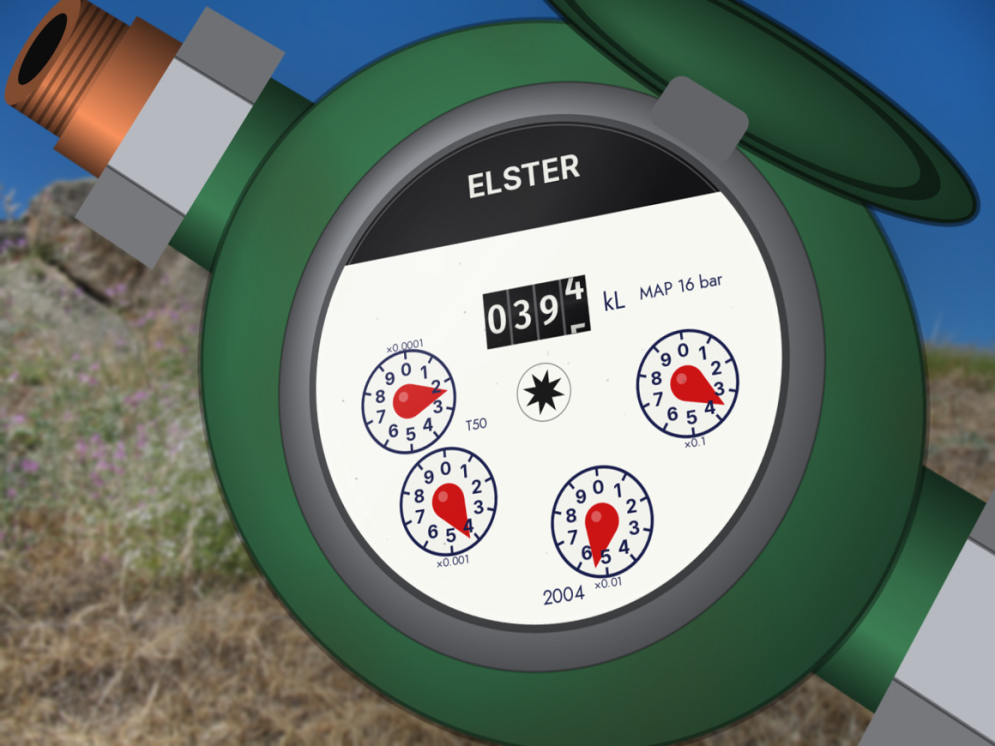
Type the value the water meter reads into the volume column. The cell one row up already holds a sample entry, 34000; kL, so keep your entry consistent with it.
394.3542; kL
